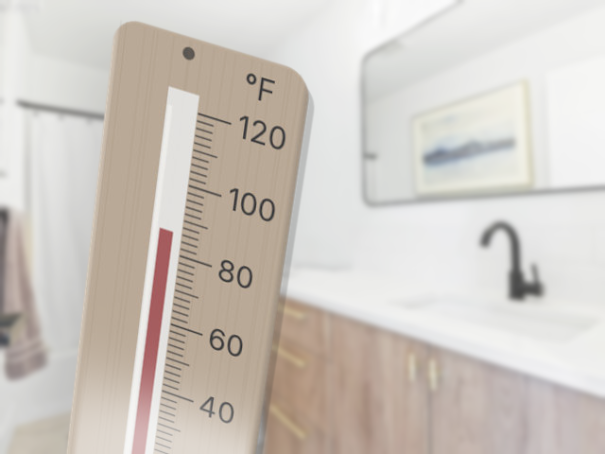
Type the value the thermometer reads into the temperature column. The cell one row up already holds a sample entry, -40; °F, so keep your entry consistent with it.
86; °F
